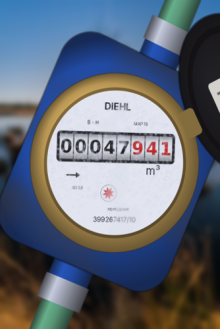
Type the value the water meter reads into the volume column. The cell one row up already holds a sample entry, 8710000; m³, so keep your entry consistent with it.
47.941; m³
